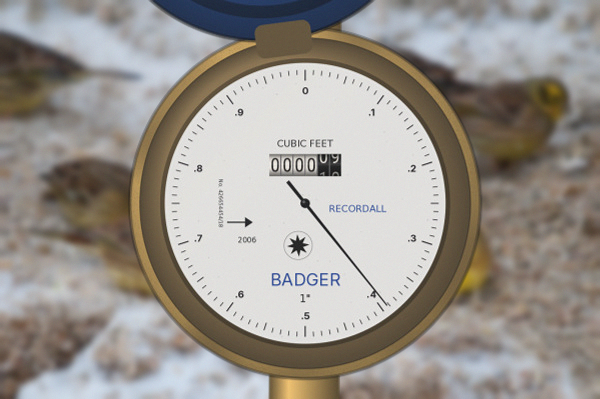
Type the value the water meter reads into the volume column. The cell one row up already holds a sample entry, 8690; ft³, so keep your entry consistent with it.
9.39; ft³
